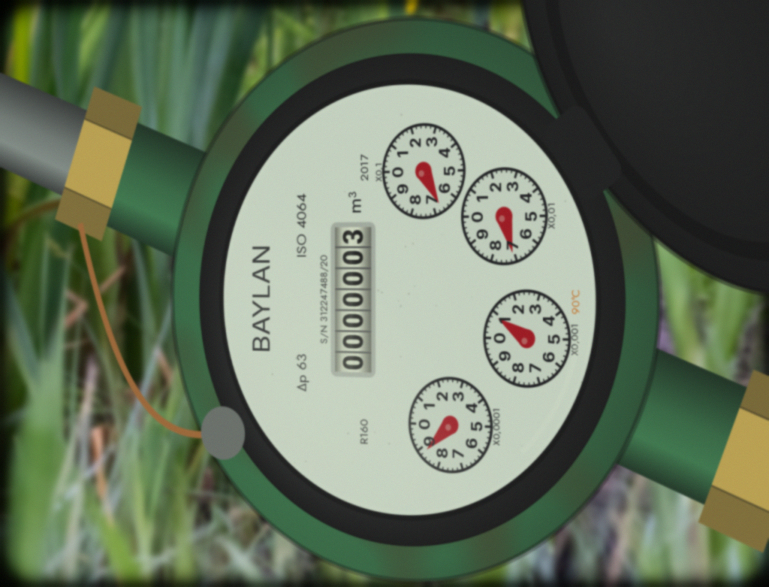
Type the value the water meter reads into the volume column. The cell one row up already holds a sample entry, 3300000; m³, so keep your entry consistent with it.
3.6708; m³
